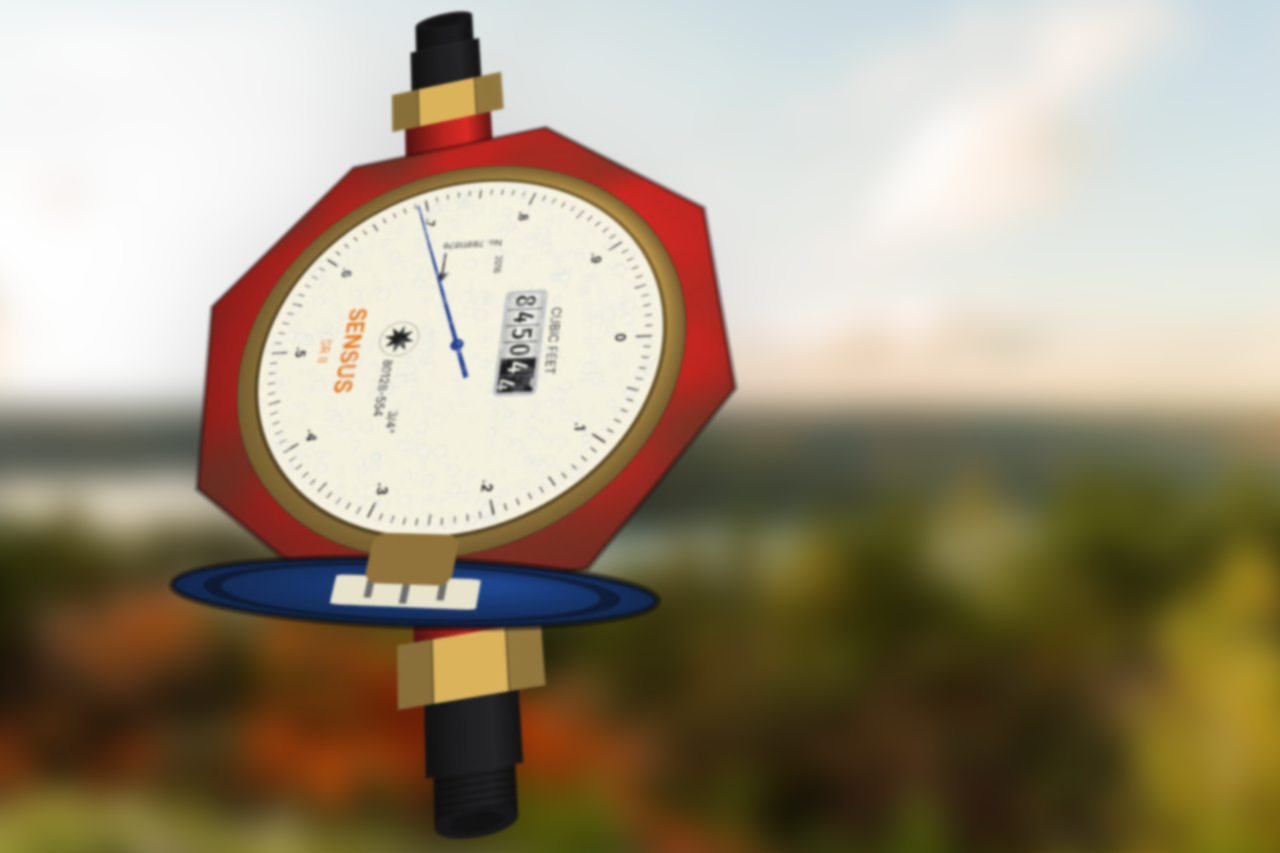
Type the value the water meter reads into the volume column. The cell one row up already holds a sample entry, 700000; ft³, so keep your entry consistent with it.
845043.69; ft³
